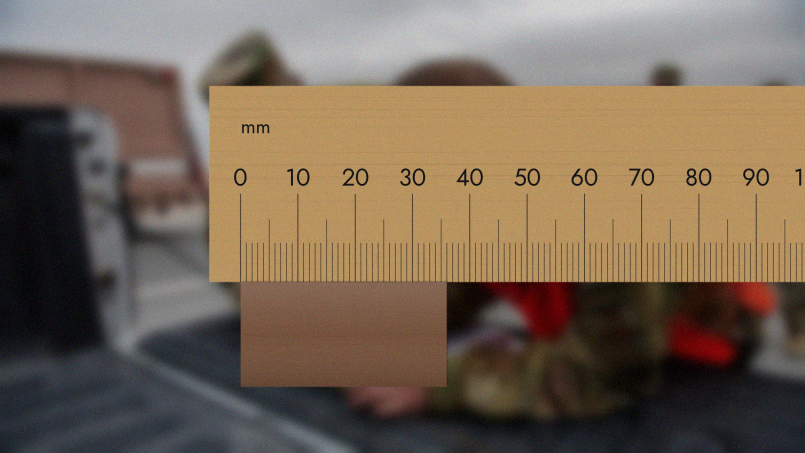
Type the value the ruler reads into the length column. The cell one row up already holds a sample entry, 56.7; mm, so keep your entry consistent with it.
36; mm
